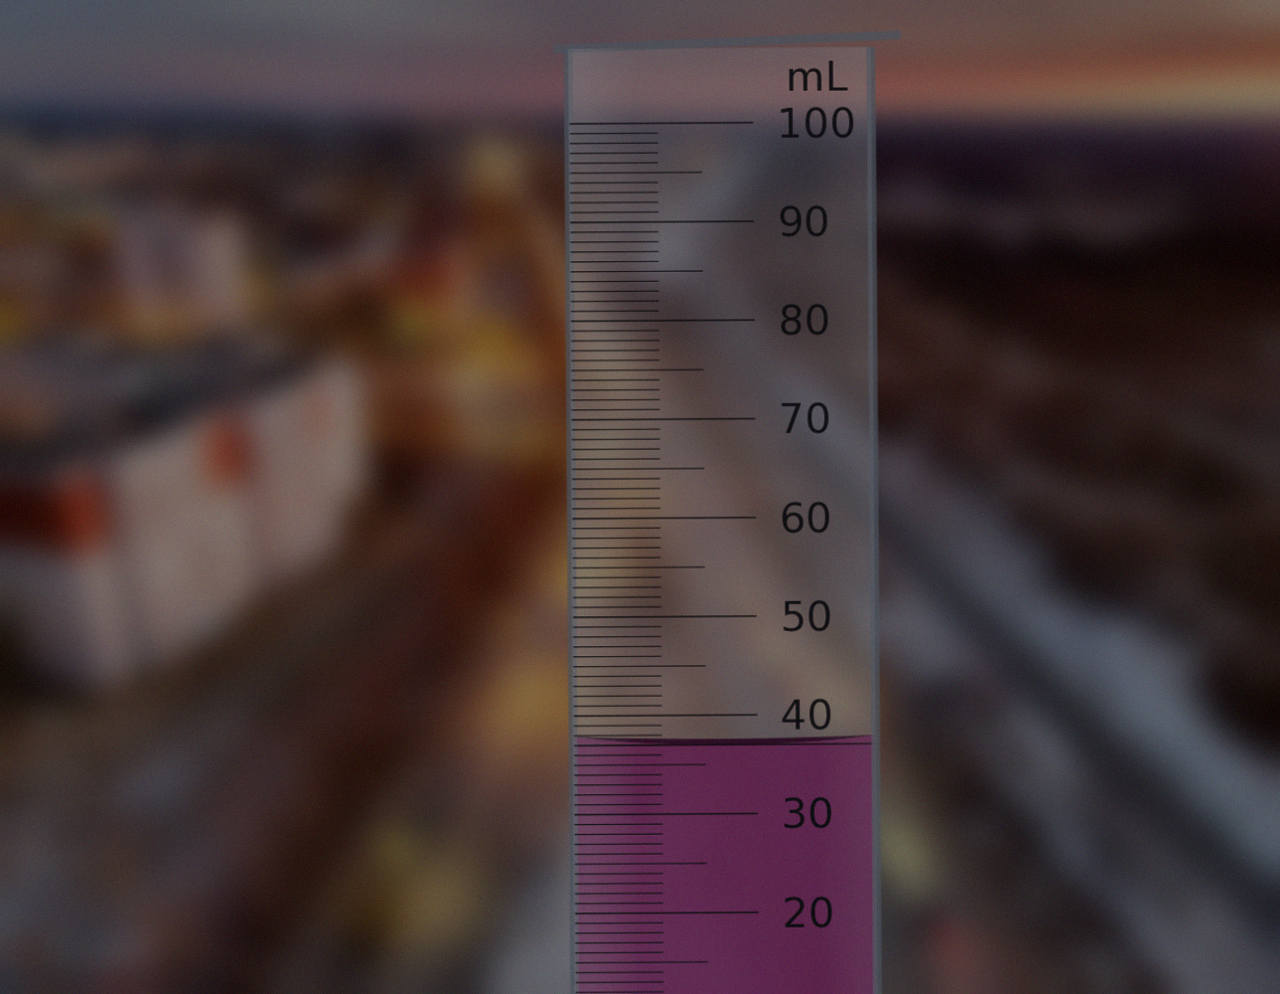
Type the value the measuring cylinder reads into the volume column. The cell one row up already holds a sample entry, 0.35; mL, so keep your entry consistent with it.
37; mL
